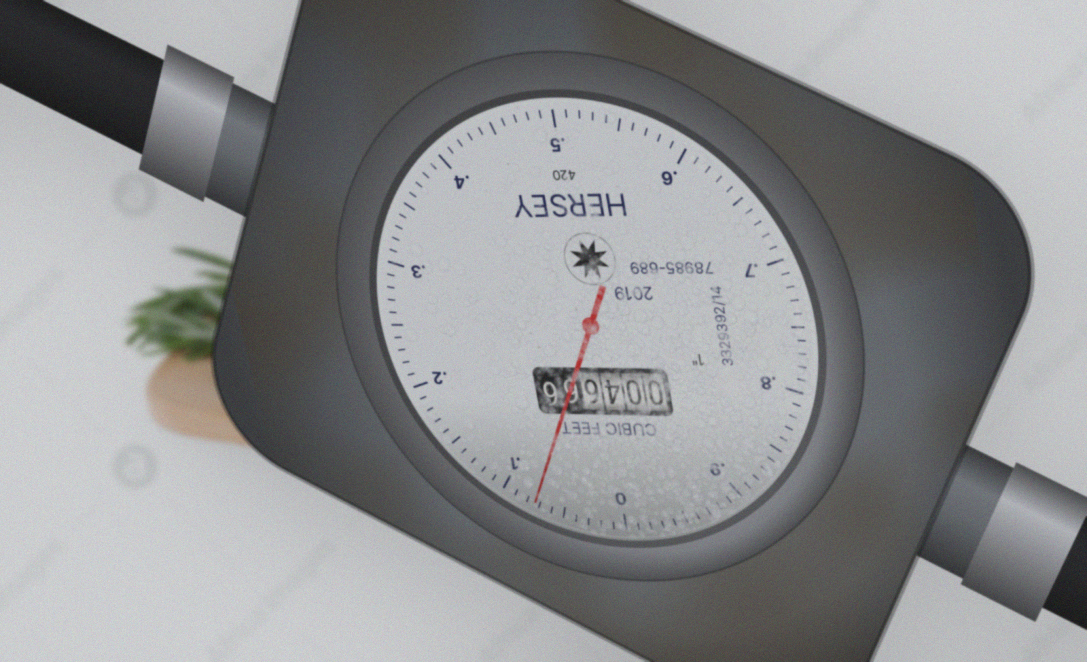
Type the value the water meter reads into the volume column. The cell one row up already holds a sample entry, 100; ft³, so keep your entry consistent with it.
4666.07; ft³
